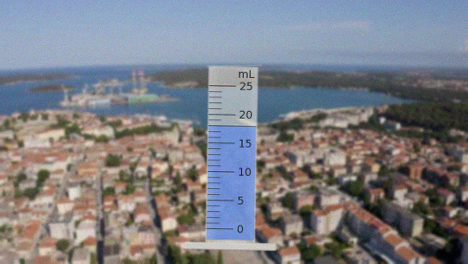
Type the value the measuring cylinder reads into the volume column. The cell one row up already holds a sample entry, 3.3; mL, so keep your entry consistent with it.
18; mL
